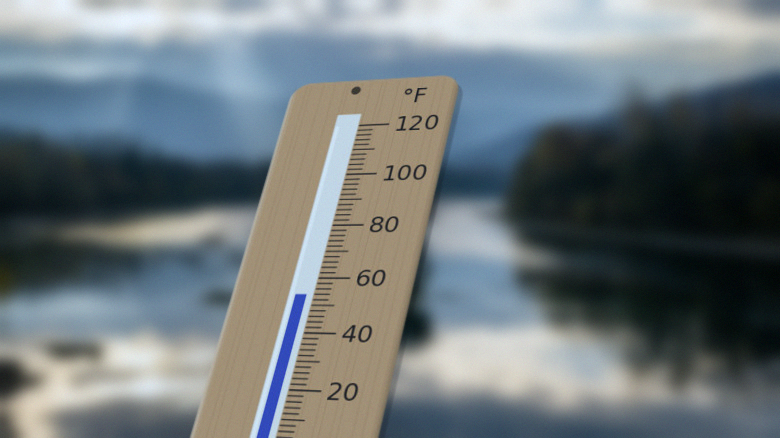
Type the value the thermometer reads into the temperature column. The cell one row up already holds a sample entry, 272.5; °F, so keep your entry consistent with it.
54; °F
